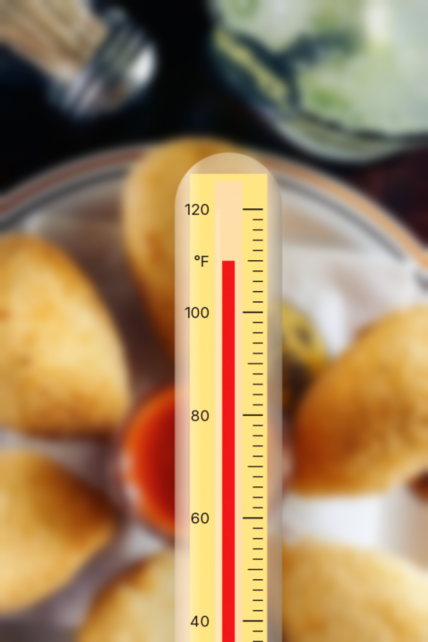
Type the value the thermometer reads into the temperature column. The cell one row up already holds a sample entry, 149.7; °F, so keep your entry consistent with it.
110; °F
